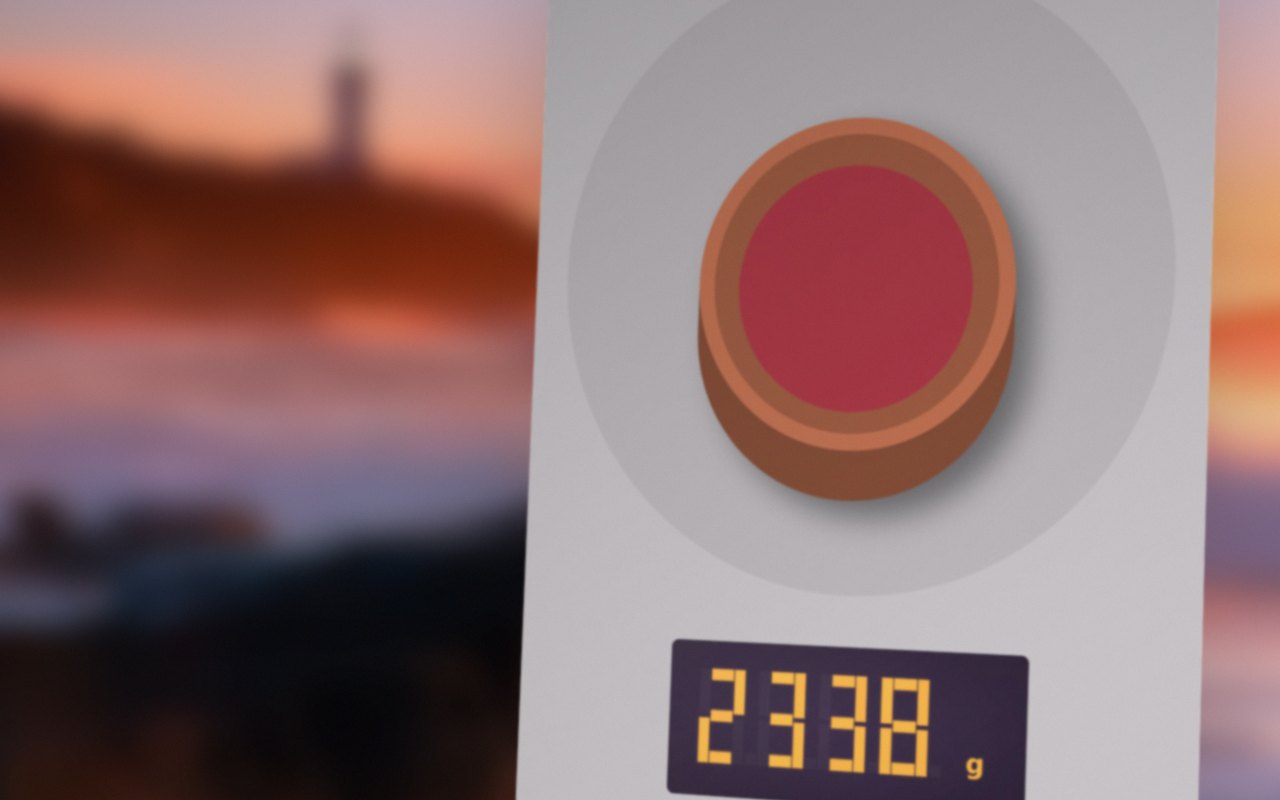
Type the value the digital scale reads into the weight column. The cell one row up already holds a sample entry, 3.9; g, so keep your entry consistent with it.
2338; g
